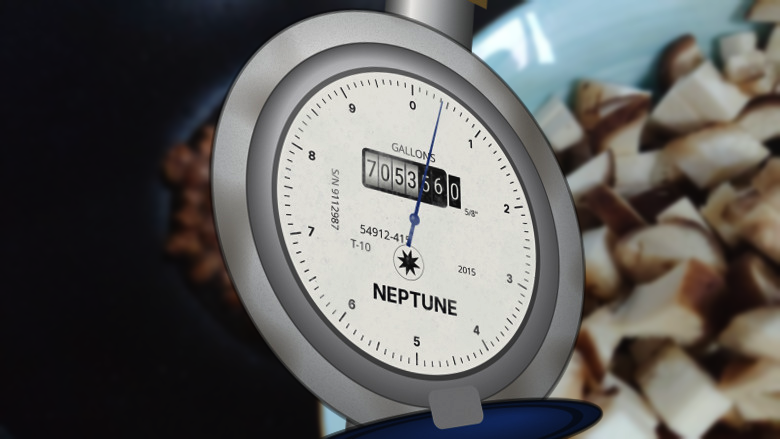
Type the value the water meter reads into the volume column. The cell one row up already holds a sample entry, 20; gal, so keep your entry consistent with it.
7053560.4; gal
